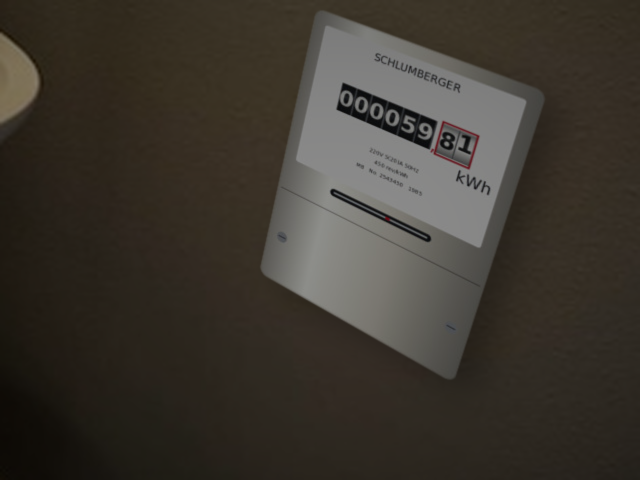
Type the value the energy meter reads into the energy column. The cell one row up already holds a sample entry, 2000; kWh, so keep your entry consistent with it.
59.81; kWh
